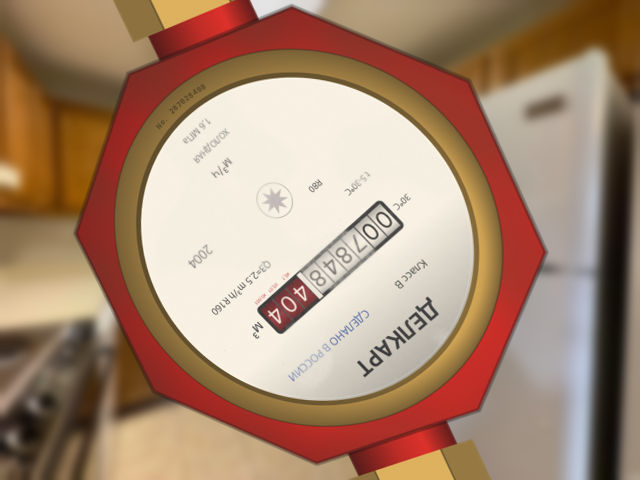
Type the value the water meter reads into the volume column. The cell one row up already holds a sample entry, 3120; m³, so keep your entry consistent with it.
7848.404; m³
